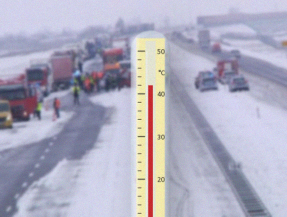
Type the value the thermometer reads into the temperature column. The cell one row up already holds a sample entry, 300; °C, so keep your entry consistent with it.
42; °C
